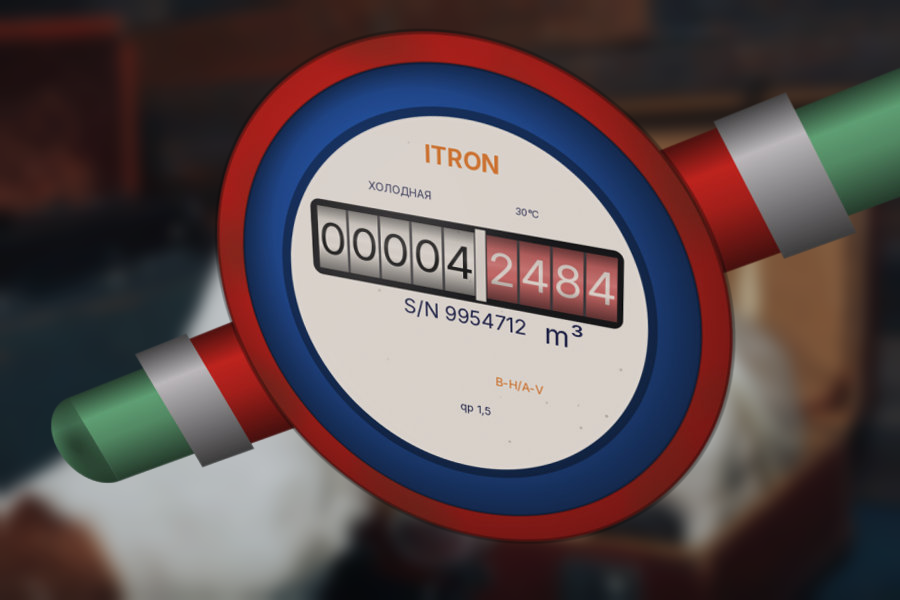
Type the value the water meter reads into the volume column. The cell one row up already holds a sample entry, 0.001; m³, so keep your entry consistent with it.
4.2484; m³
